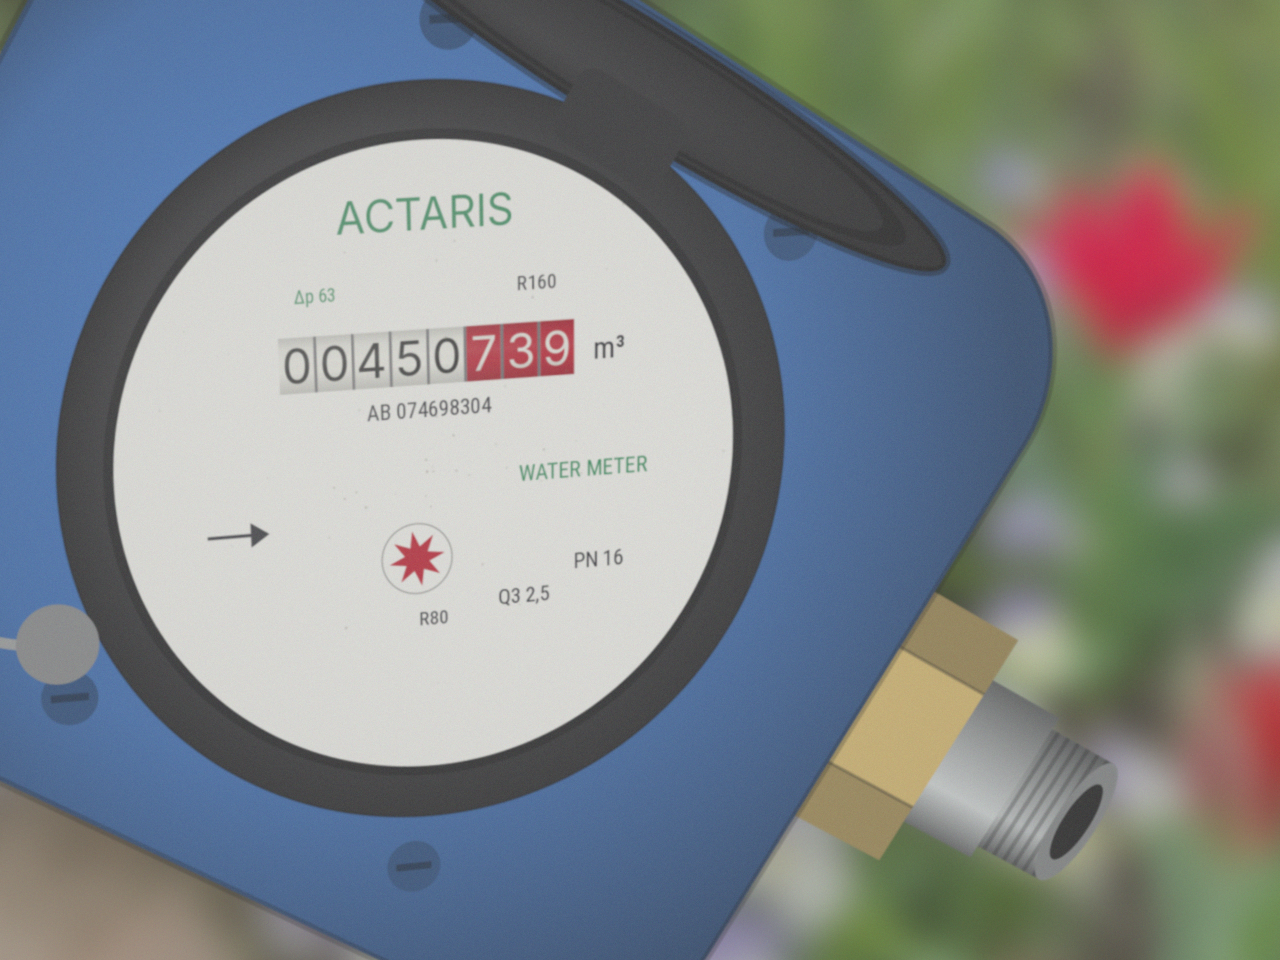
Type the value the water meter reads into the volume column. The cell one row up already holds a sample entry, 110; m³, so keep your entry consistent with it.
450.739; m³
